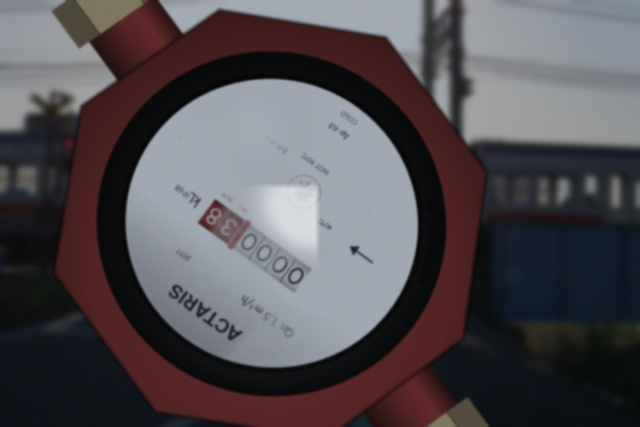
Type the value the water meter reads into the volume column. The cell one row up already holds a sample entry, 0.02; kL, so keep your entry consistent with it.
0.38; kL
